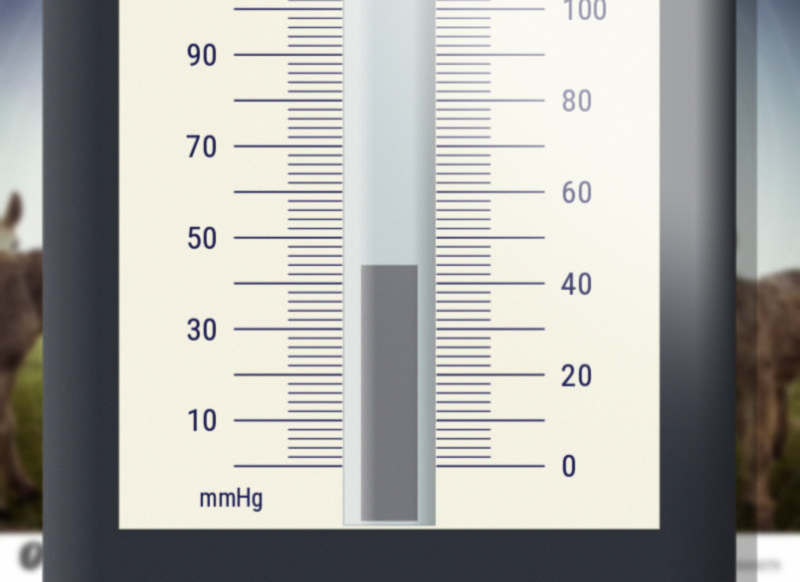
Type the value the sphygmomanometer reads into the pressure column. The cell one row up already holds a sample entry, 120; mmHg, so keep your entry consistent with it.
44; mmHg
